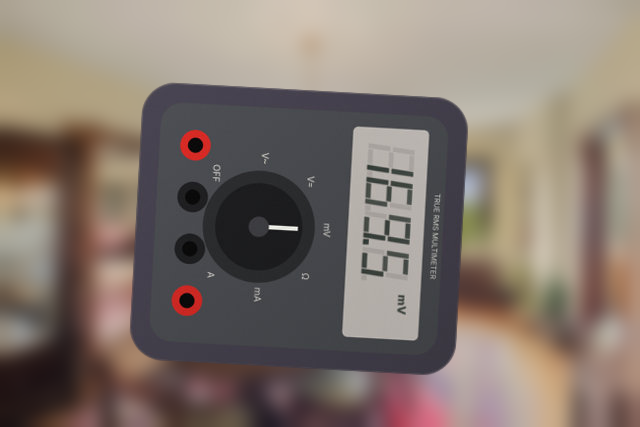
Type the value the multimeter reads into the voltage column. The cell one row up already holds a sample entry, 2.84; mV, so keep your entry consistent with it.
169.5; mV
